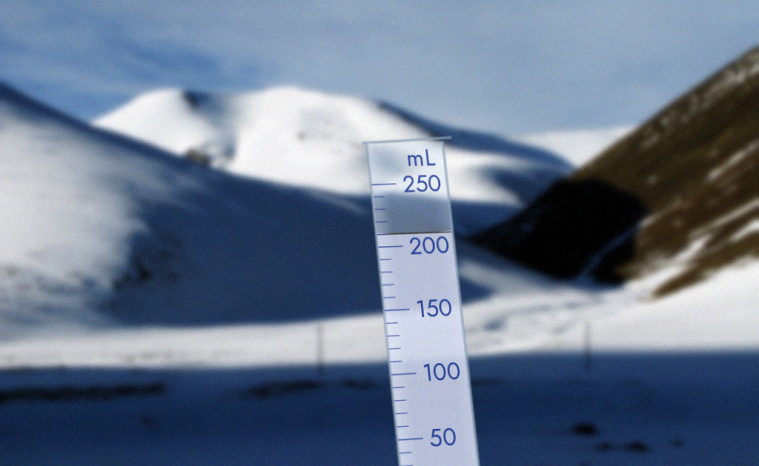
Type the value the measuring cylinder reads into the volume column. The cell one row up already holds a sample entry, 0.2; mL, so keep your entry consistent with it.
210; mL
